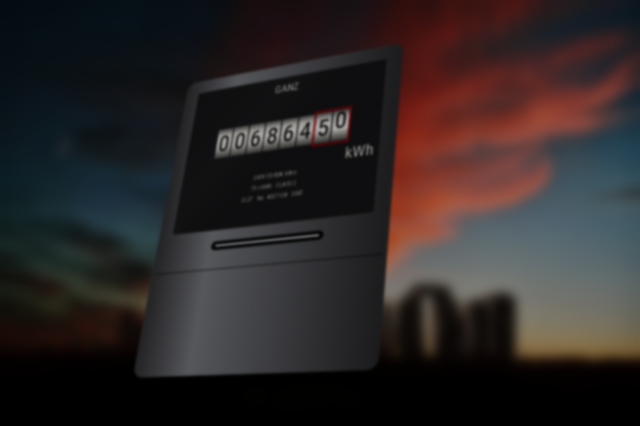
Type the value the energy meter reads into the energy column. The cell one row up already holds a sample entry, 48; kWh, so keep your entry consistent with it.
6864.50; kWh
